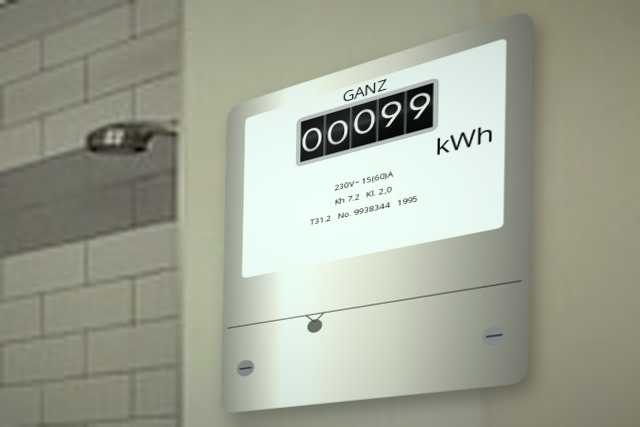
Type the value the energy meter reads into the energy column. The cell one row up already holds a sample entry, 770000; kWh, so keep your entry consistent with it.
99; kWh
